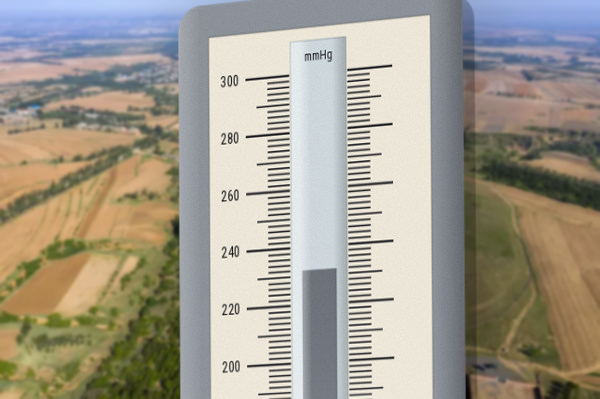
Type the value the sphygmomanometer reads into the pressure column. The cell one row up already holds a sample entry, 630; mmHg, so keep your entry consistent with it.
232; mmHg
